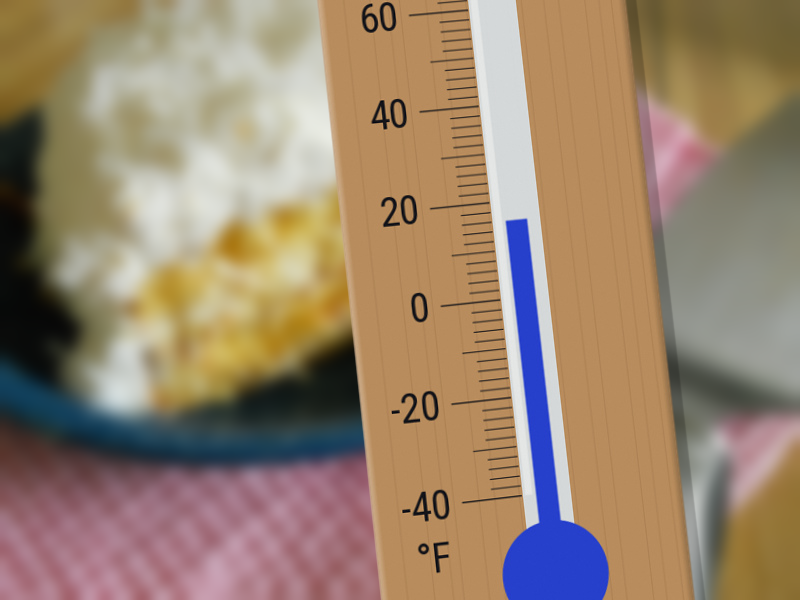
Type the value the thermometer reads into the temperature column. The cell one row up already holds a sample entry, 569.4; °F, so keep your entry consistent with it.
16; °F
